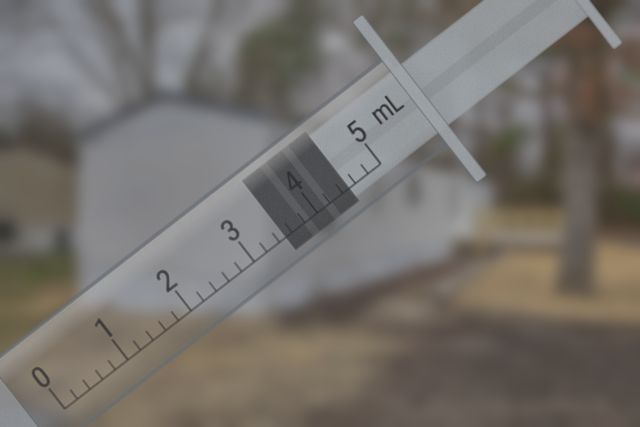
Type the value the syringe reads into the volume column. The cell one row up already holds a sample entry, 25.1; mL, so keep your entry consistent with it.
3.5; mL
